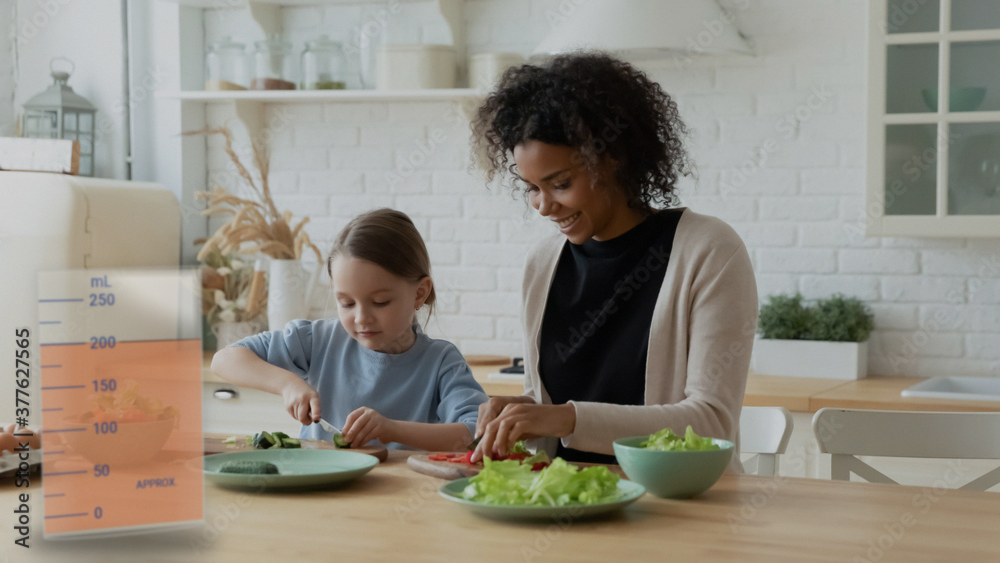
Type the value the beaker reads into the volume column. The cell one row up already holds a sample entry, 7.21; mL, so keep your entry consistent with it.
200; mL
